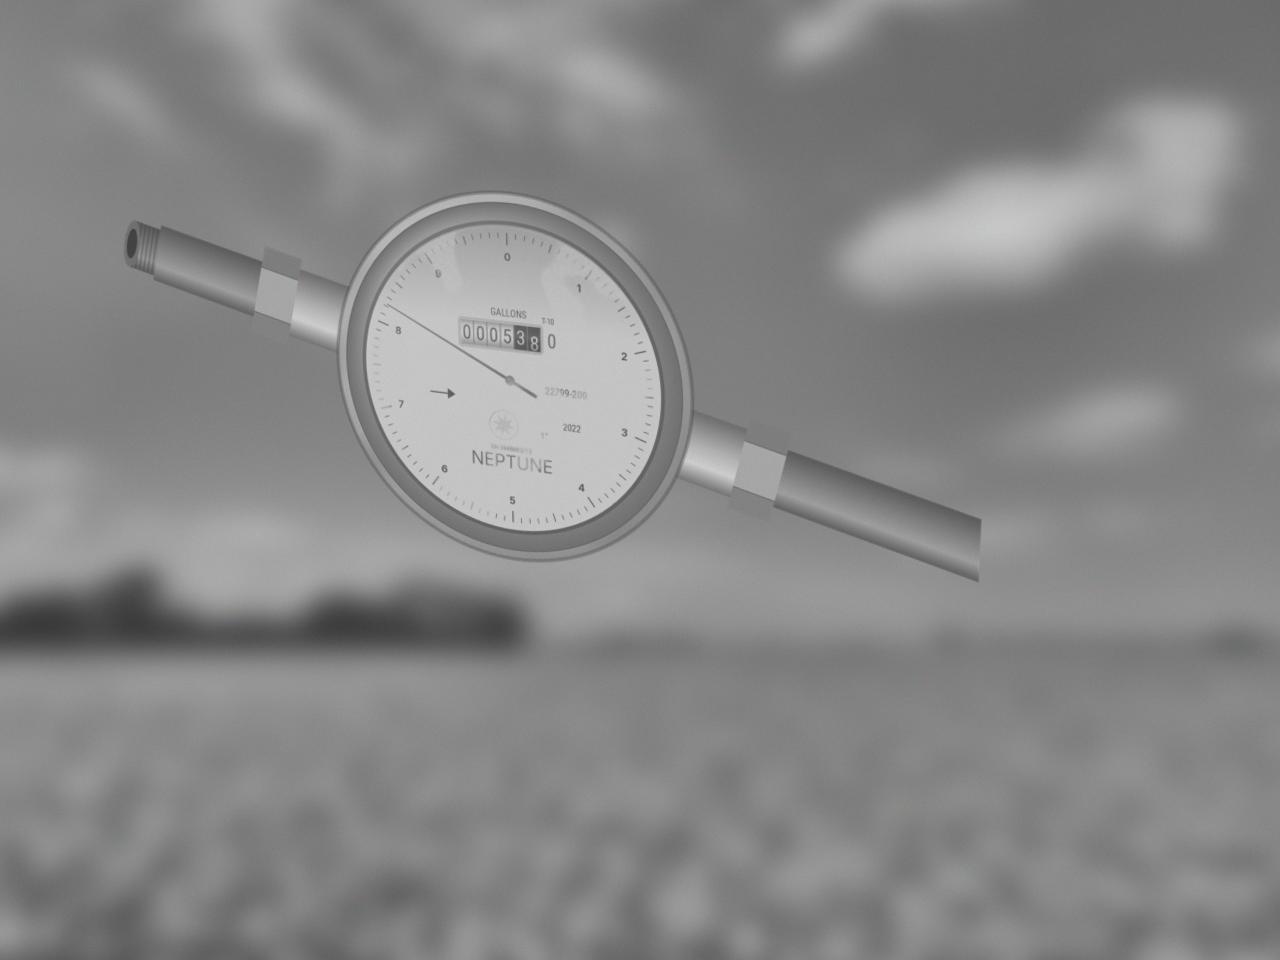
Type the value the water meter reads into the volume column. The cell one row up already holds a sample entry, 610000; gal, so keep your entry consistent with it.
5378.2; gal
